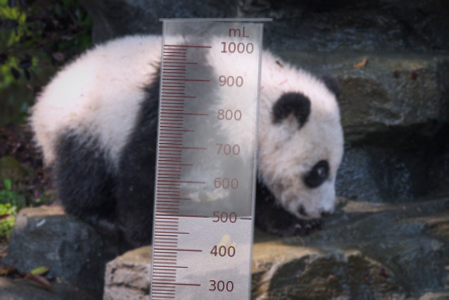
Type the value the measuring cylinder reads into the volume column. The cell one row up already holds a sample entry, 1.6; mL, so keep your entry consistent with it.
500; mL
